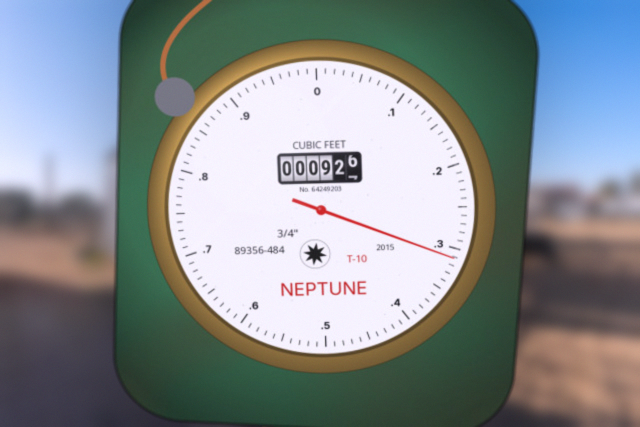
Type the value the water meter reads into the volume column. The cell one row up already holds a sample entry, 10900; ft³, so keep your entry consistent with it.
926.31; ft³
